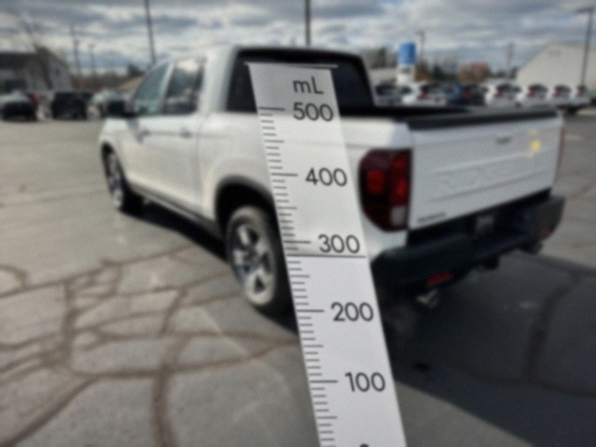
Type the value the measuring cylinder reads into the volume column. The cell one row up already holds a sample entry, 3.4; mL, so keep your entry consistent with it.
280; mL
